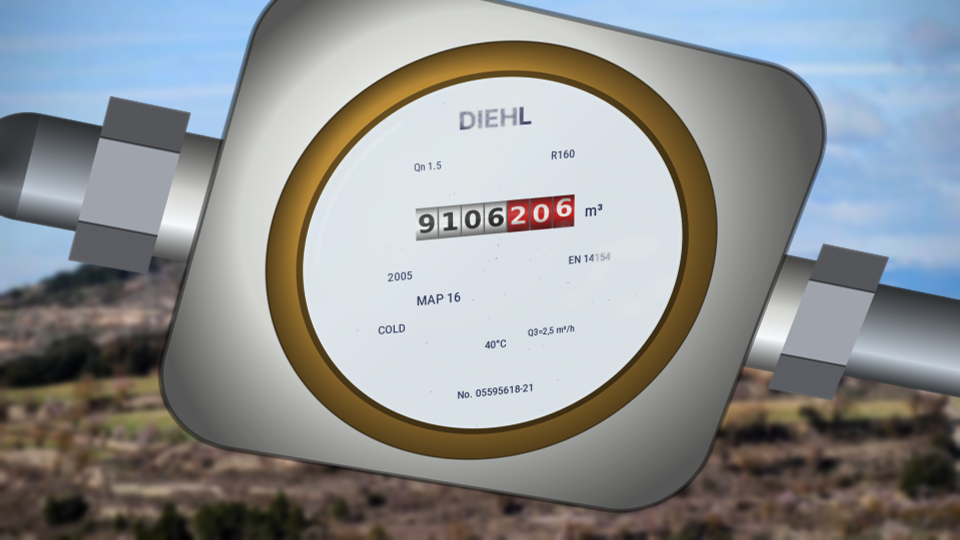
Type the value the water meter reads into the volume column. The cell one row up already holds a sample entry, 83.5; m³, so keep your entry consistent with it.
9106.206; m³
